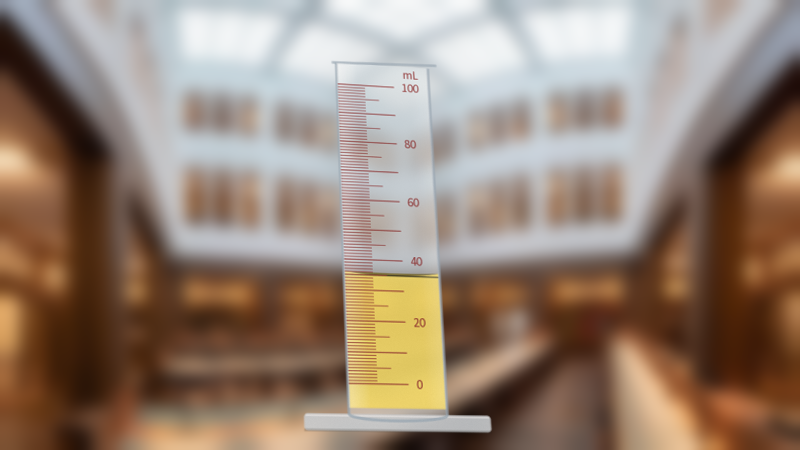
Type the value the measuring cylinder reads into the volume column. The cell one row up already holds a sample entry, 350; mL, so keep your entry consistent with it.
35; mL
